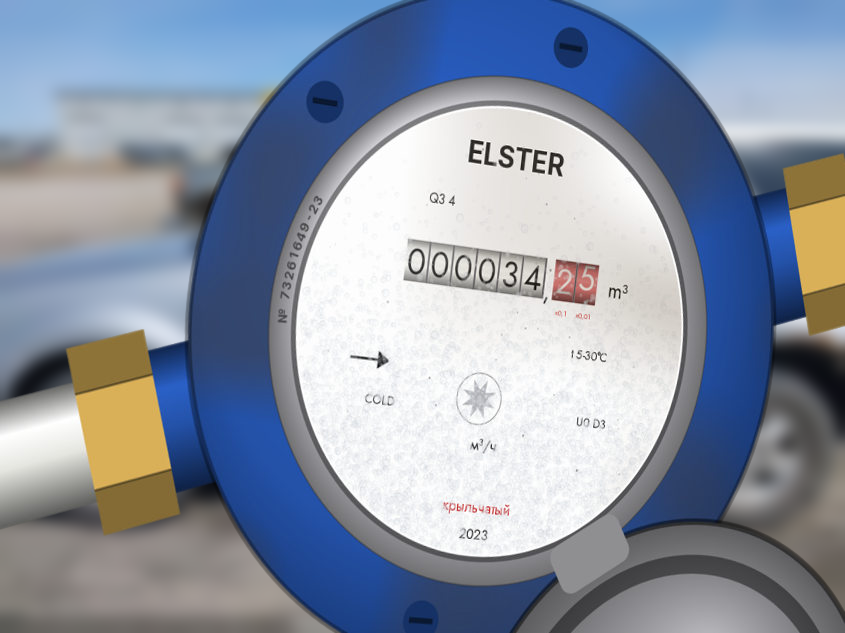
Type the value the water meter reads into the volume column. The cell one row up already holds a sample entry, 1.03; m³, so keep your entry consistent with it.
34.25; m³
